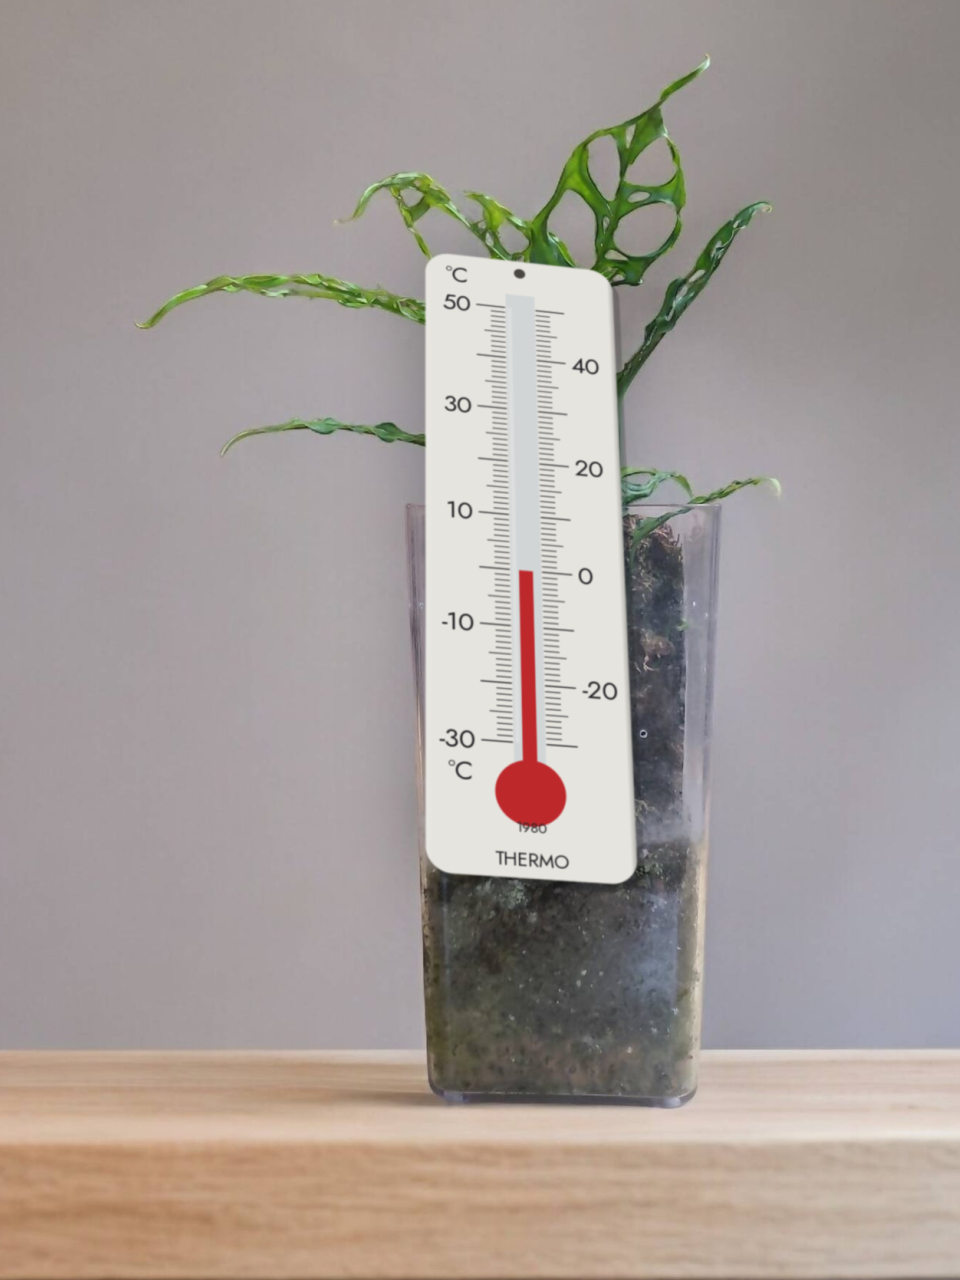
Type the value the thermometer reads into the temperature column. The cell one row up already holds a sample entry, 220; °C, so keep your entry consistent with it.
0; °C
